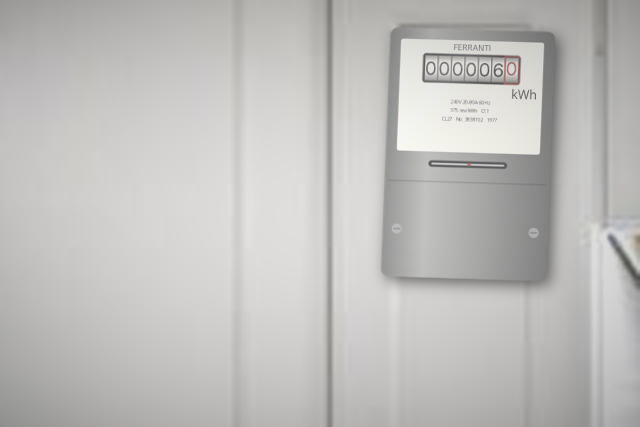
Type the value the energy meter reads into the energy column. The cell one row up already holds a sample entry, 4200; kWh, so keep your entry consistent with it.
6.0; kWh
